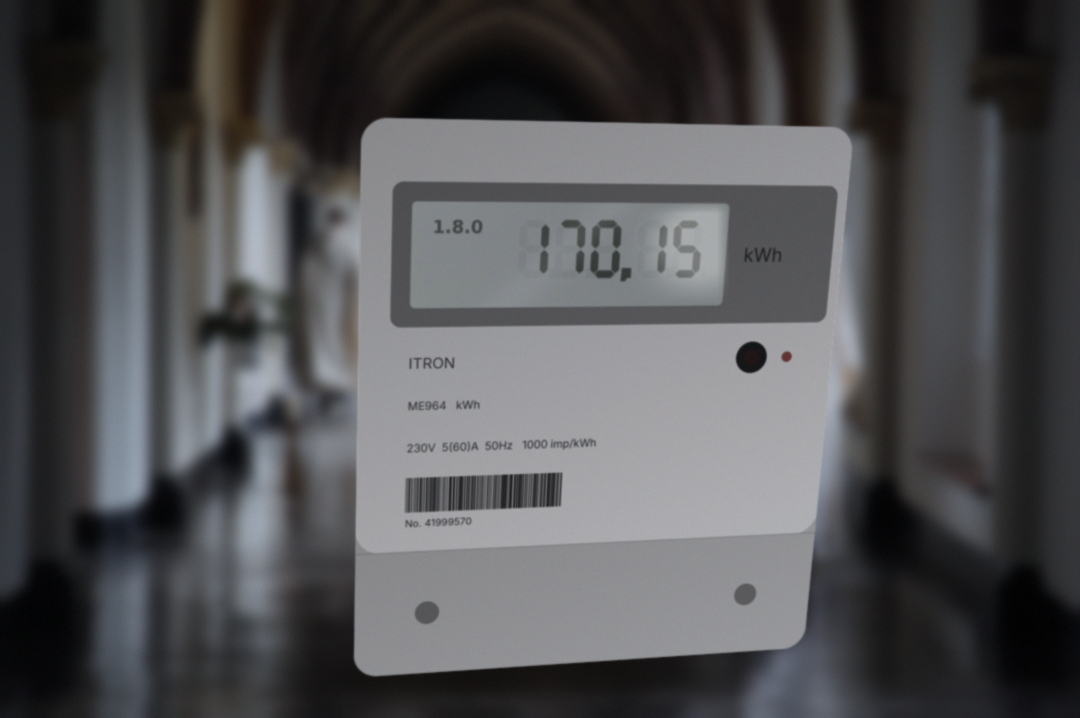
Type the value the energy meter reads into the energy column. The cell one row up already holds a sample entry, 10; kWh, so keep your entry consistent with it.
170.15; kWh
